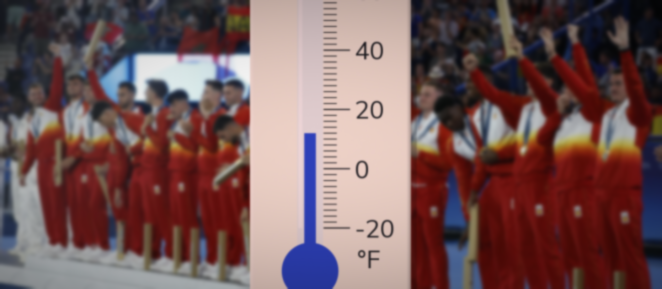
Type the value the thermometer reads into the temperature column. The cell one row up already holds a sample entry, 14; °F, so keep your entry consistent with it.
12; °F
